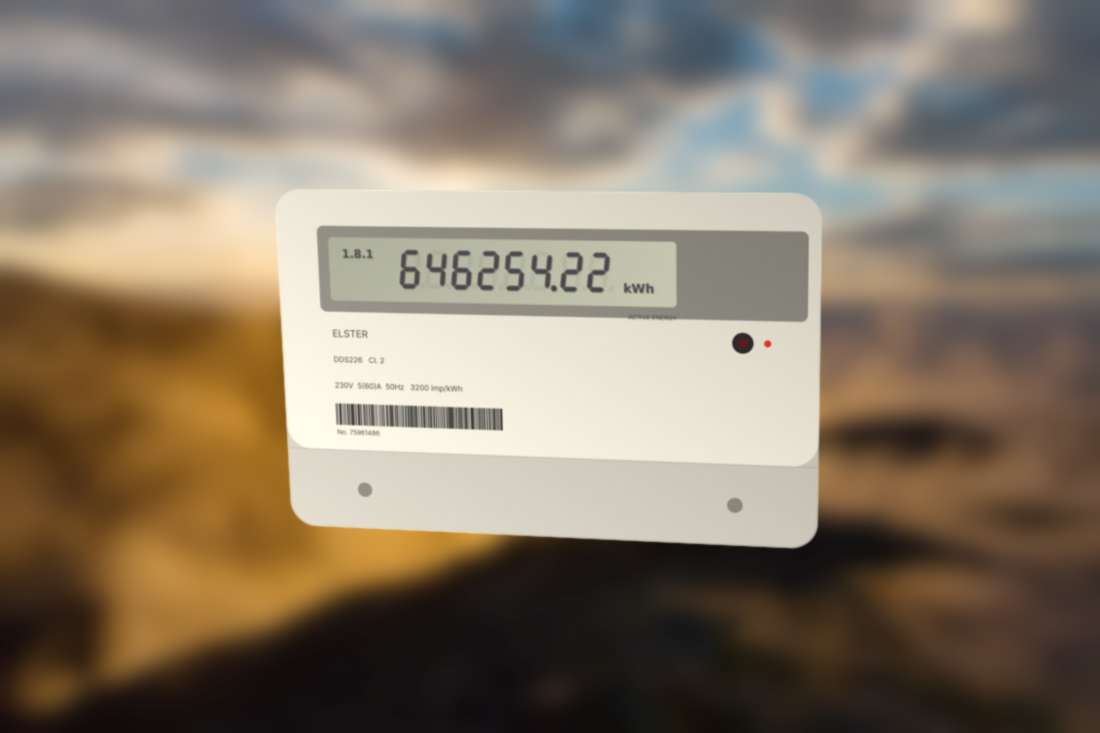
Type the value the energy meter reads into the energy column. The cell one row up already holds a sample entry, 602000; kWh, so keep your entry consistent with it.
646254.22; kWh
